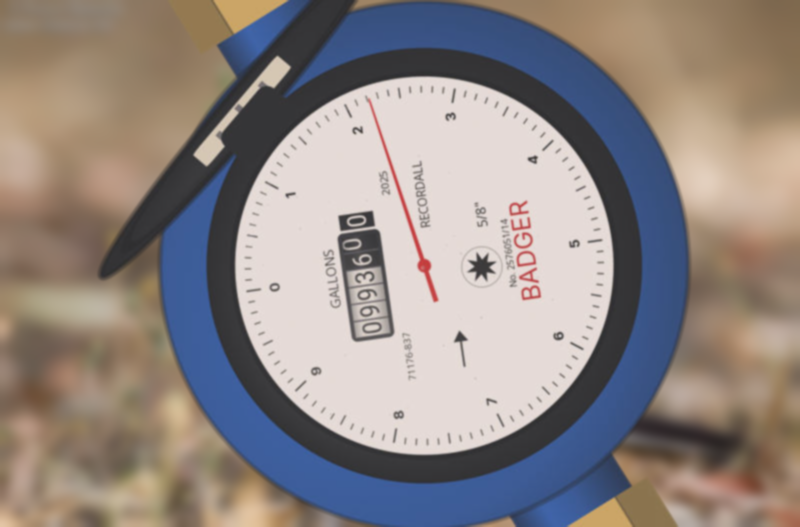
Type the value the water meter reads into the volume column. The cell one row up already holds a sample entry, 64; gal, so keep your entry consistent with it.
993602.2; gal
